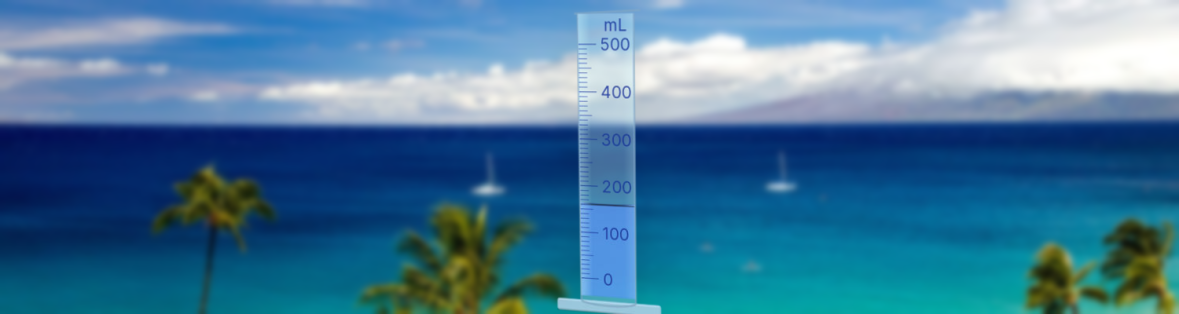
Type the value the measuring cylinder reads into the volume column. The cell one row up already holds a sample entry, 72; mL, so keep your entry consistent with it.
160; mL
